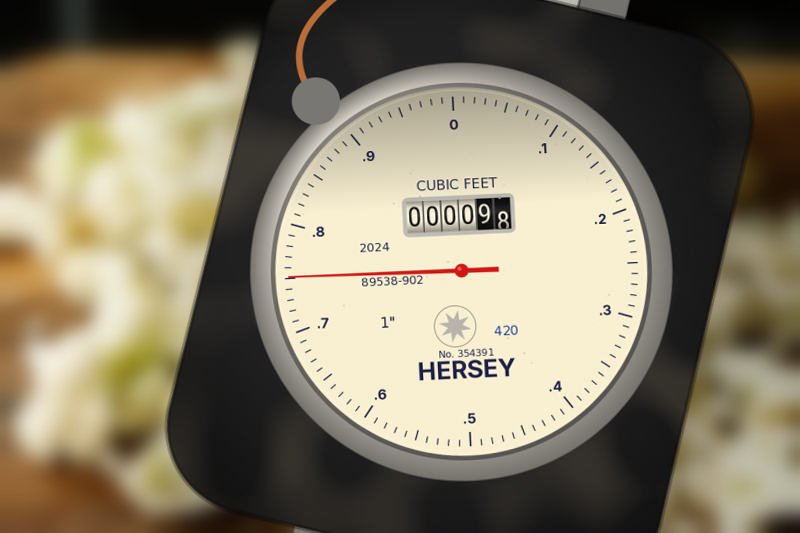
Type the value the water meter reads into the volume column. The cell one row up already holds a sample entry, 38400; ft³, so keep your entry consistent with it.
97.75; ft³
